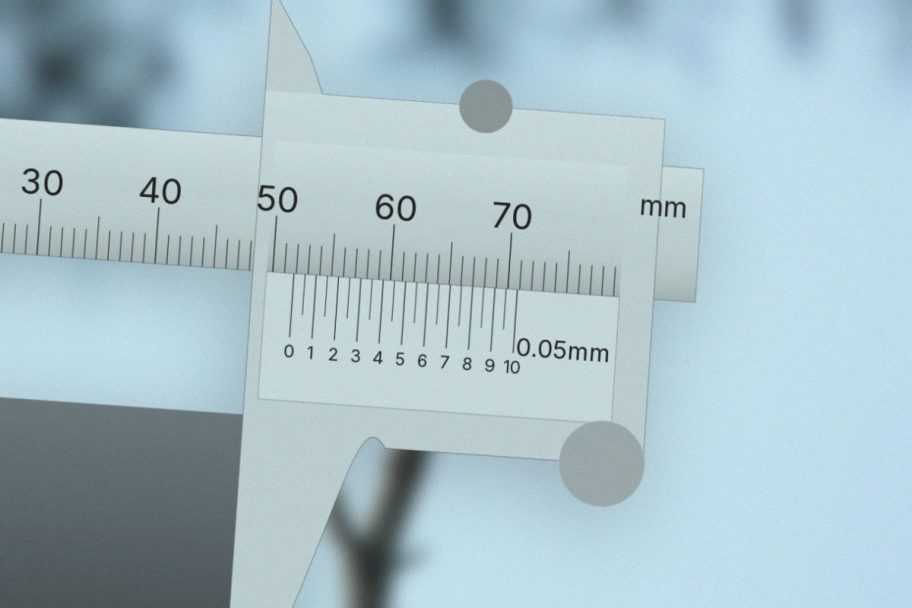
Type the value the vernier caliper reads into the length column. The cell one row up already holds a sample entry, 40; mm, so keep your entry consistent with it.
51.8; mm
